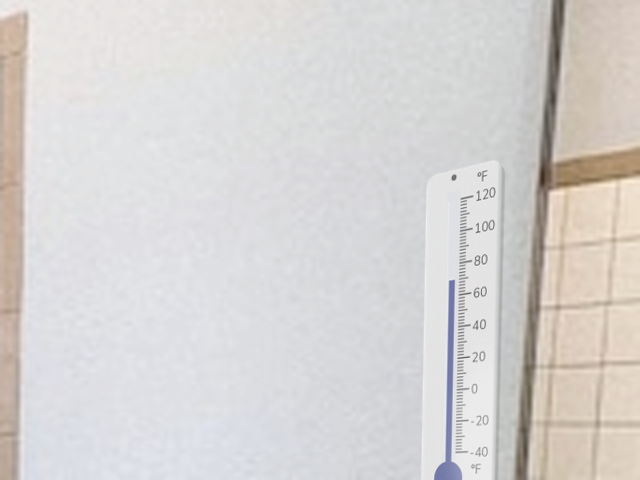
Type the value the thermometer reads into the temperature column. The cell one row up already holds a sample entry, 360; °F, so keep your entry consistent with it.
70; °F
